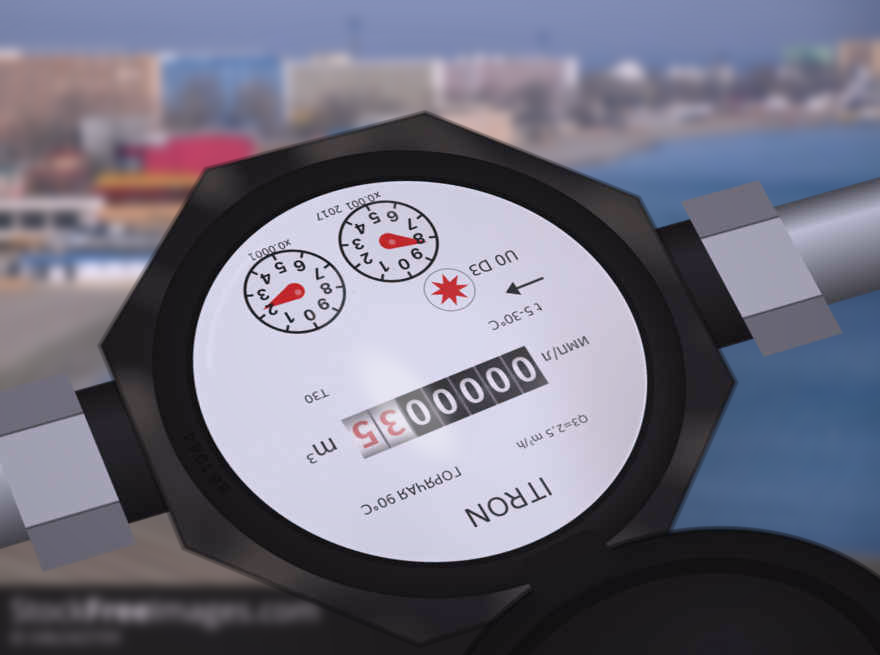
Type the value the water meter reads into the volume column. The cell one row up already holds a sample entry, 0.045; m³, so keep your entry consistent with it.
0.3582; m³
